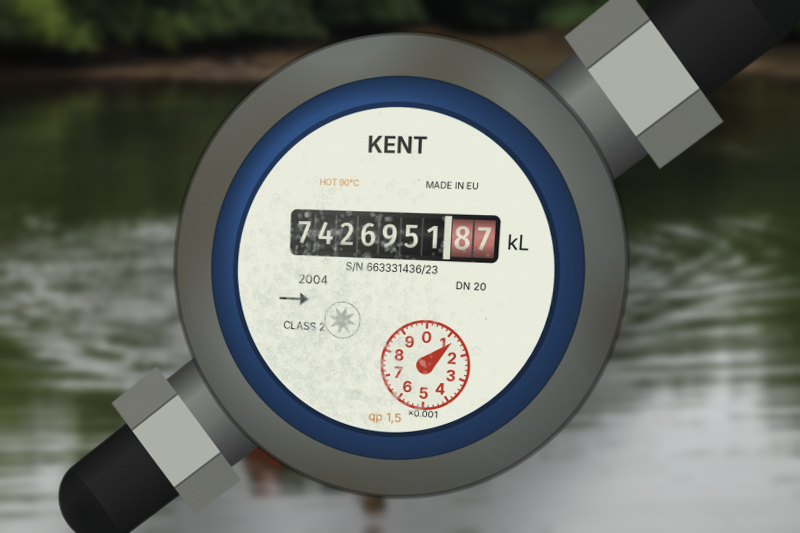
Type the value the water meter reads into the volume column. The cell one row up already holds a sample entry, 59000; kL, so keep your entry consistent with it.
7426951.871; kL
